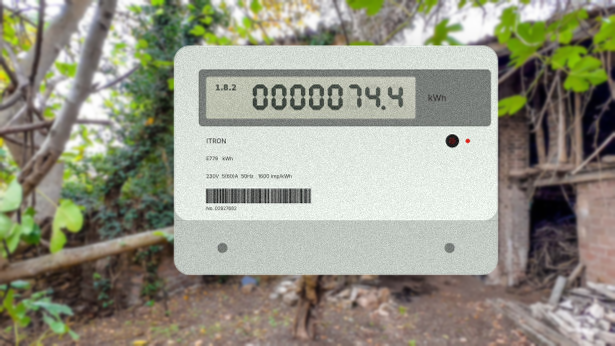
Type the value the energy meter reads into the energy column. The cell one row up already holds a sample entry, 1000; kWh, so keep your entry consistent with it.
74.4; kWh
